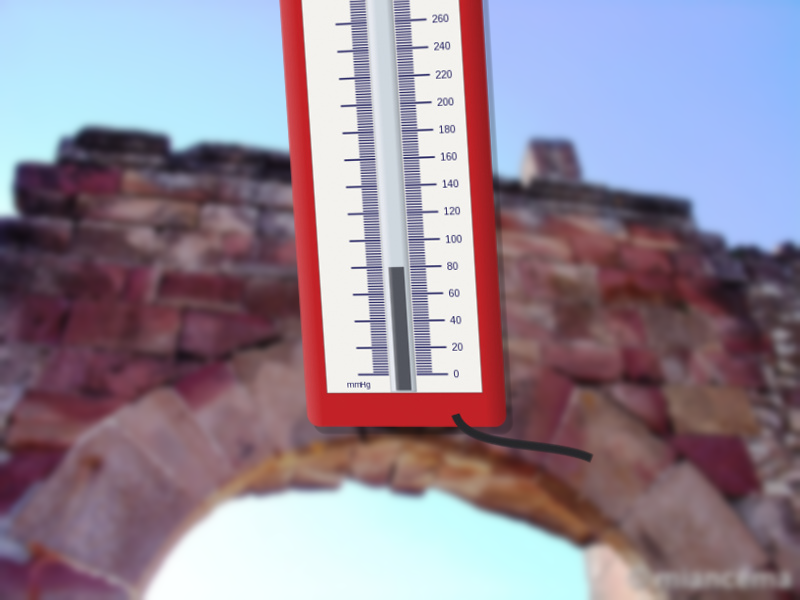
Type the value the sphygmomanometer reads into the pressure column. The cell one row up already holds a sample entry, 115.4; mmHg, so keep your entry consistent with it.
80; mmHg
